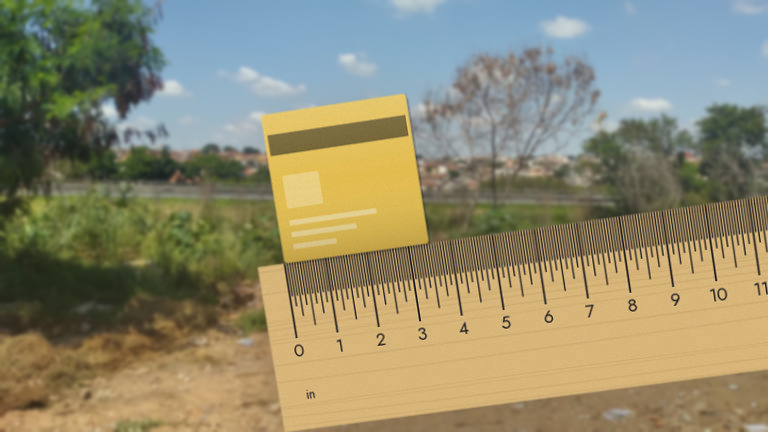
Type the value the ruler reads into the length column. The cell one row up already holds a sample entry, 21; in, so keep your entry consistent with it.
3.5; in
